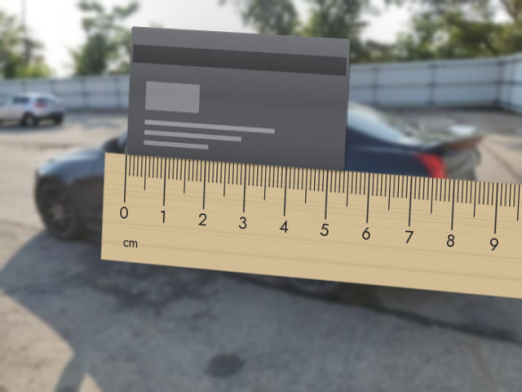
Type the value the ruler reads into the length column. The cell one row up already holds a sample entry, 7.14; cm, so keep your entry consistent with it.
5.4; cm
